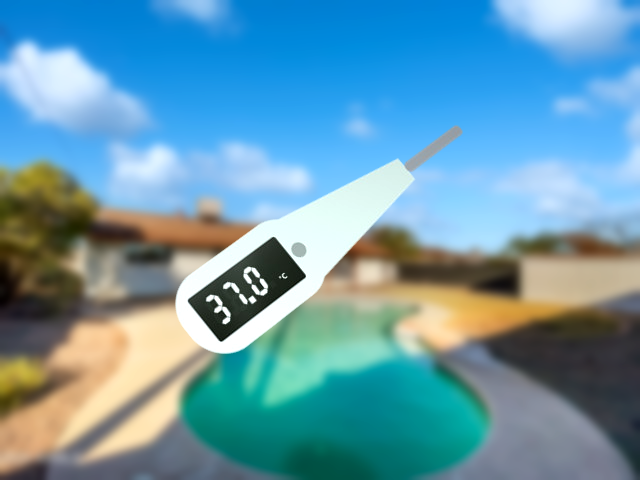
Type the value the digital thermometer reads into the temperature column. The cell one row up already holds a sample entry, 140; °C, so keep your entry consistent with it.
37.0; °C
